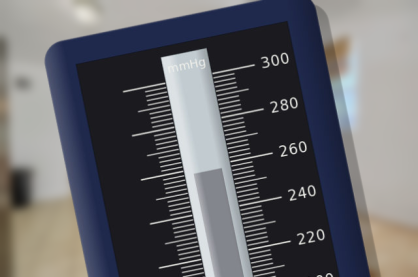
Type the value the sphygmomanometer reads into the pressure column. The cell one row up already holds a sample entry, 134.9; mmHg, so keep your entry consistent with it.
258; mmHg
